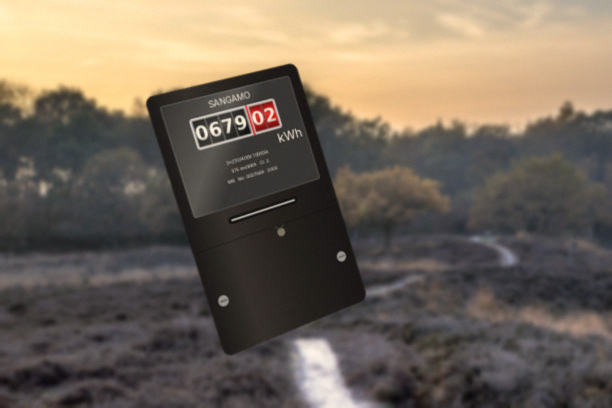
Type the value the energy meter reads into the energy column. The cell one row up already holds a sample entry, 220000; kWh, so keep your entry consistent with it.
679.02; kWh
